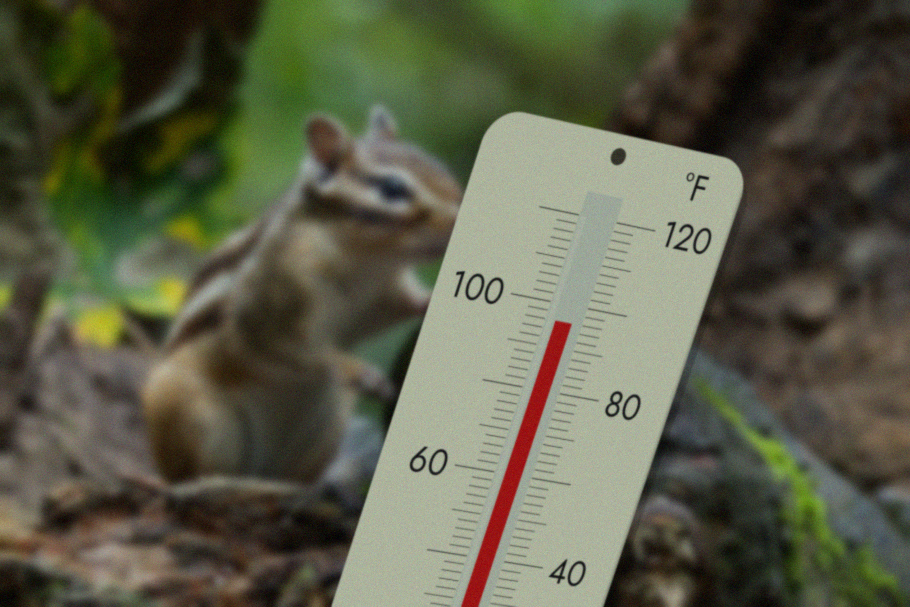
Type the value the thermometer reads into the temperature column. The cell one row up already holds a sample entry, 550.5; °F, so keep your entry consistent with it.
96; °F
